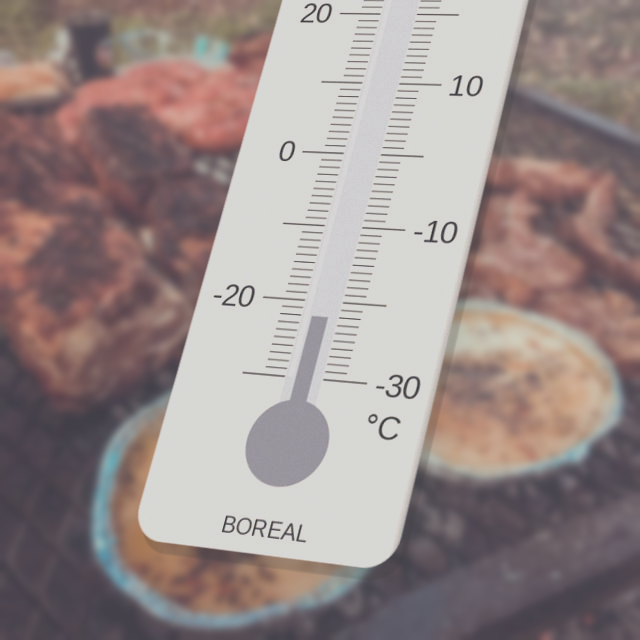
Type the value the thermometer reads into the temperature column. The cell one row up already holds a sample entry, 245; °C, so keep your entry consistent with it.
-22; °C
